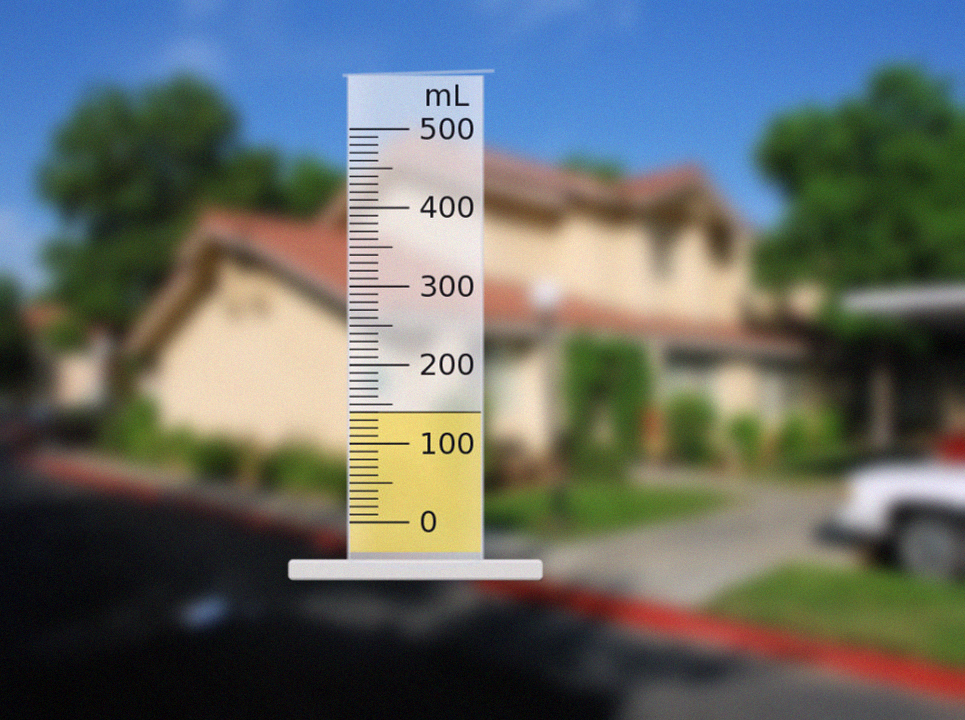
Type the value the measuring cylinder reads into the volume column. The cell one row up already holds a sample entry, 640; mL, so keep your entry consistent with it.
140; mL
